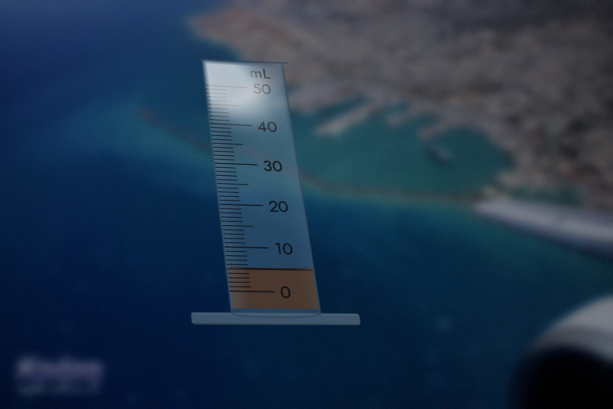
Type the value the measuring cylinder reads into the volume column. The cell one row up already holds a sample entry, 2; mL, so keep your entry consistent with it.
5; mL
